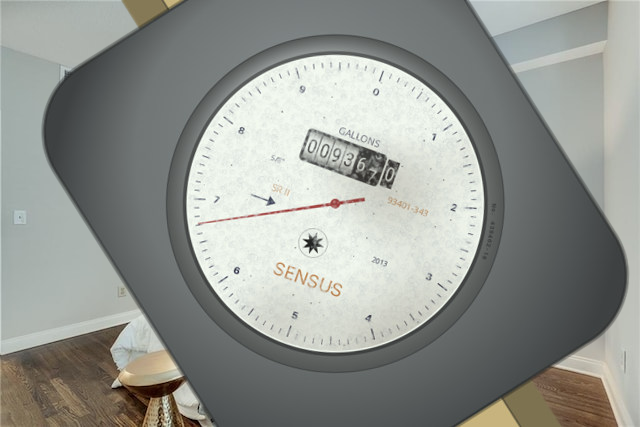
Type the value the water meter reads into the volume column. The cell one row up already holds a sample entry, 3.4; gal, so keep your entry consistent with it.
93666.7; gal
